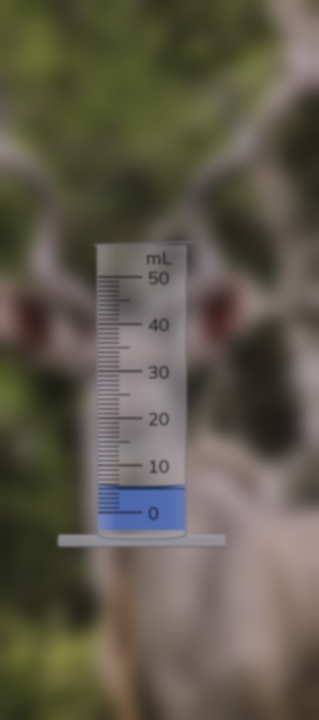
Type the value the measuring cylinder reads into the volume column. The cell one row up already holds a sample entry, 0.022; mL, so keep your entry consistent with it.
5; mL
